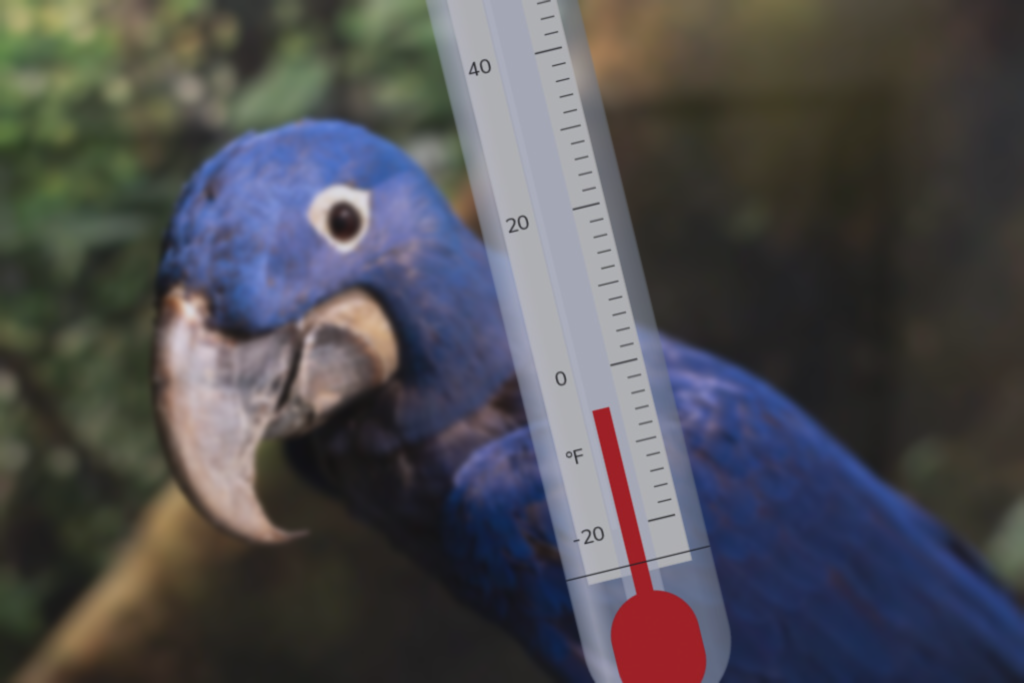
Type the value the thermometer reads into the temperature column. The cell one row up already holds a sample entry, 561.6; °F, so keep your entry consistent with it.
-5; °F
